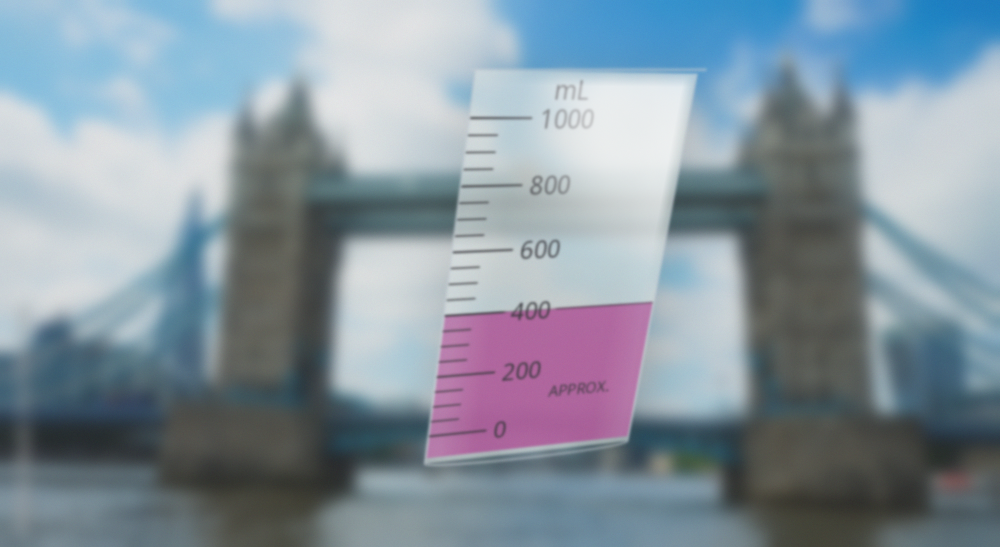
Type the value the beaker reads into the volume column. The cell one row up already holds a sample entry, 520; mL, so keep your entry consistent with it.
400; mL
